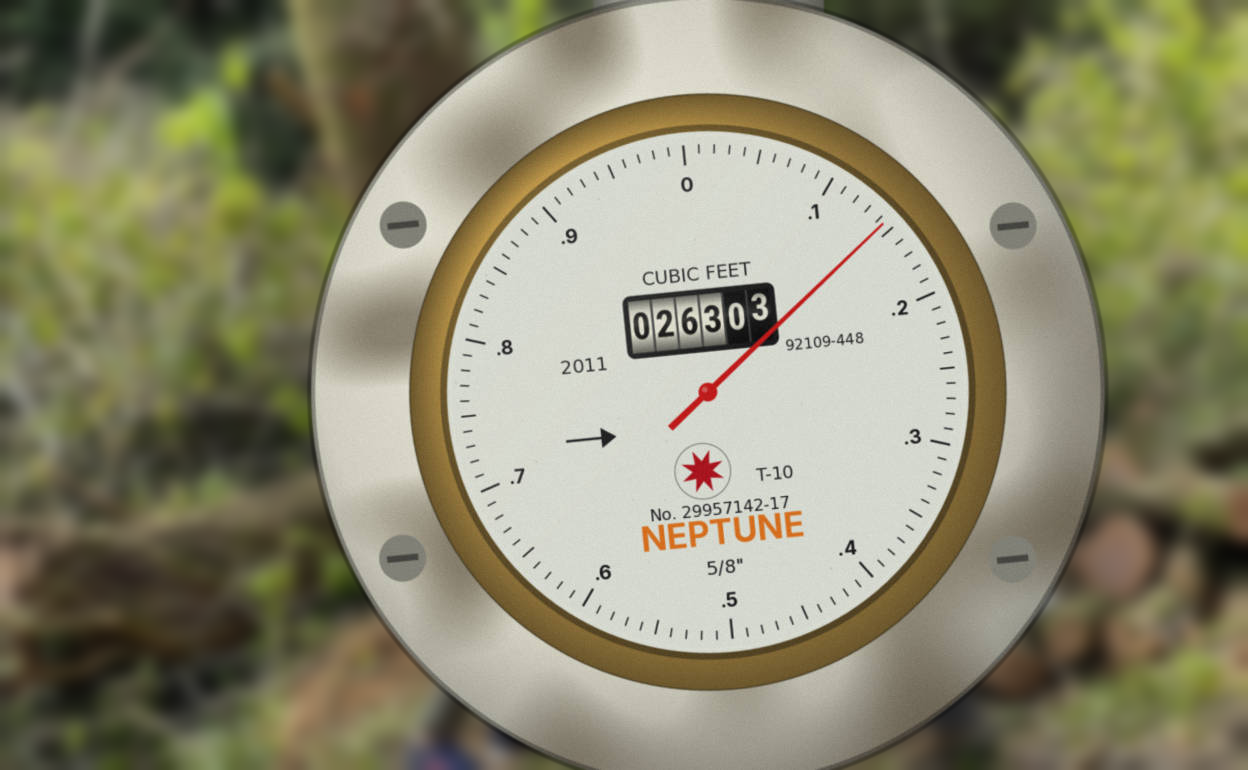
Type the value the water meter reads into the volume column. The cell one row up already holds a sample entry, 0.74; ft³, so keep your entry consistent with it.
26303.14; ft³
